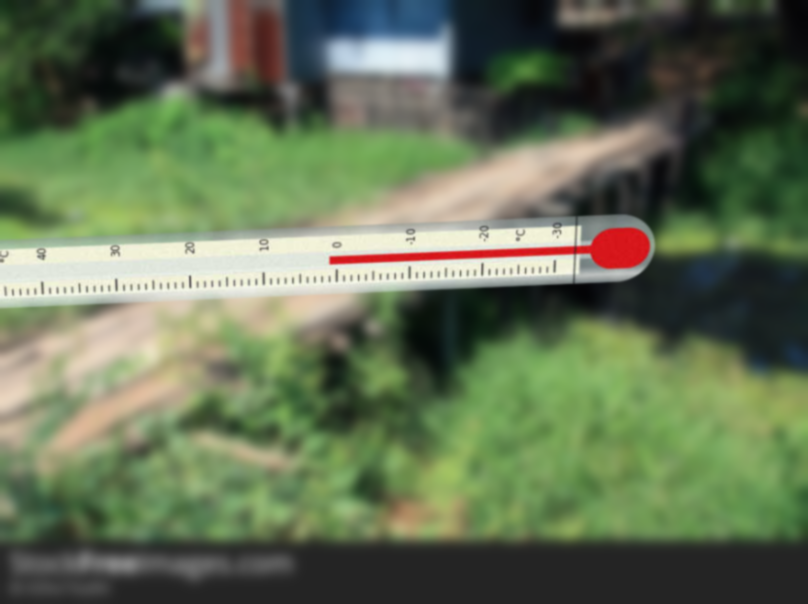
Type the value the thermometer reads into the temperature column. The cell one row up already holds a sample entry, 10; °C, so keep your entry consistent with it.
1; °C
